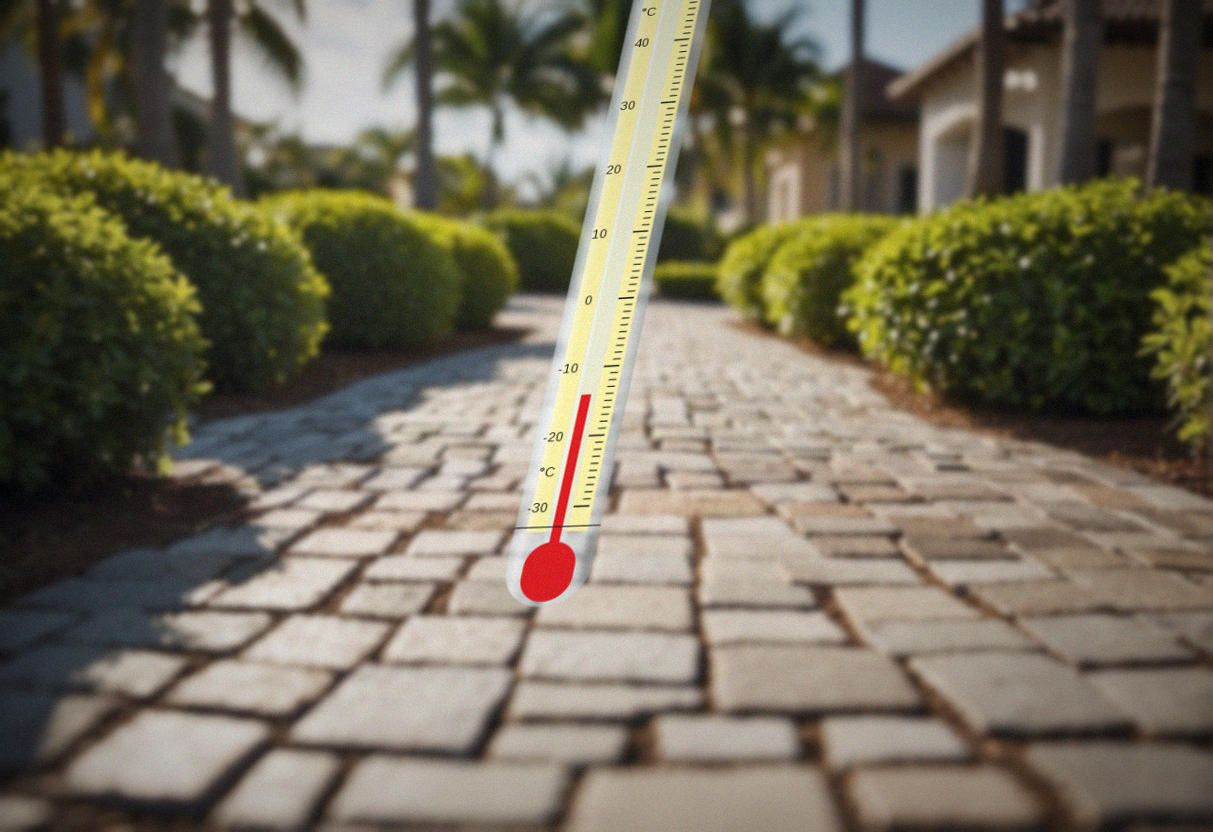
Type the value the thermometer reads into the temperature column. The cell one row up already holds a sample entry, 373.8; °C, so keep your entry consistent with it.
-14; °C
